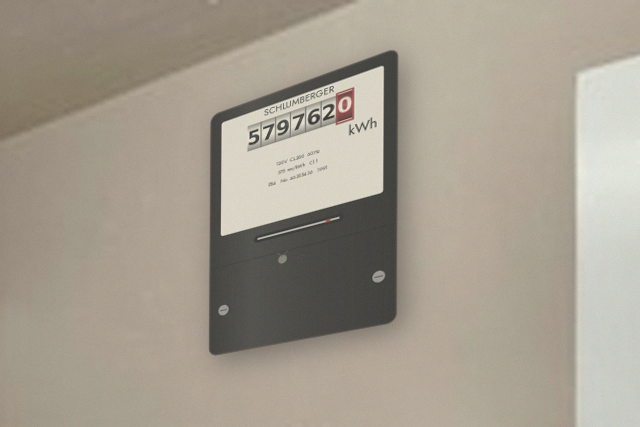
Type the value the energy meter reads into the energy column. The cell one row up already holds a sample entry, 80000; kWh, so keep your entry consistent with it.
579762.0; kWh
